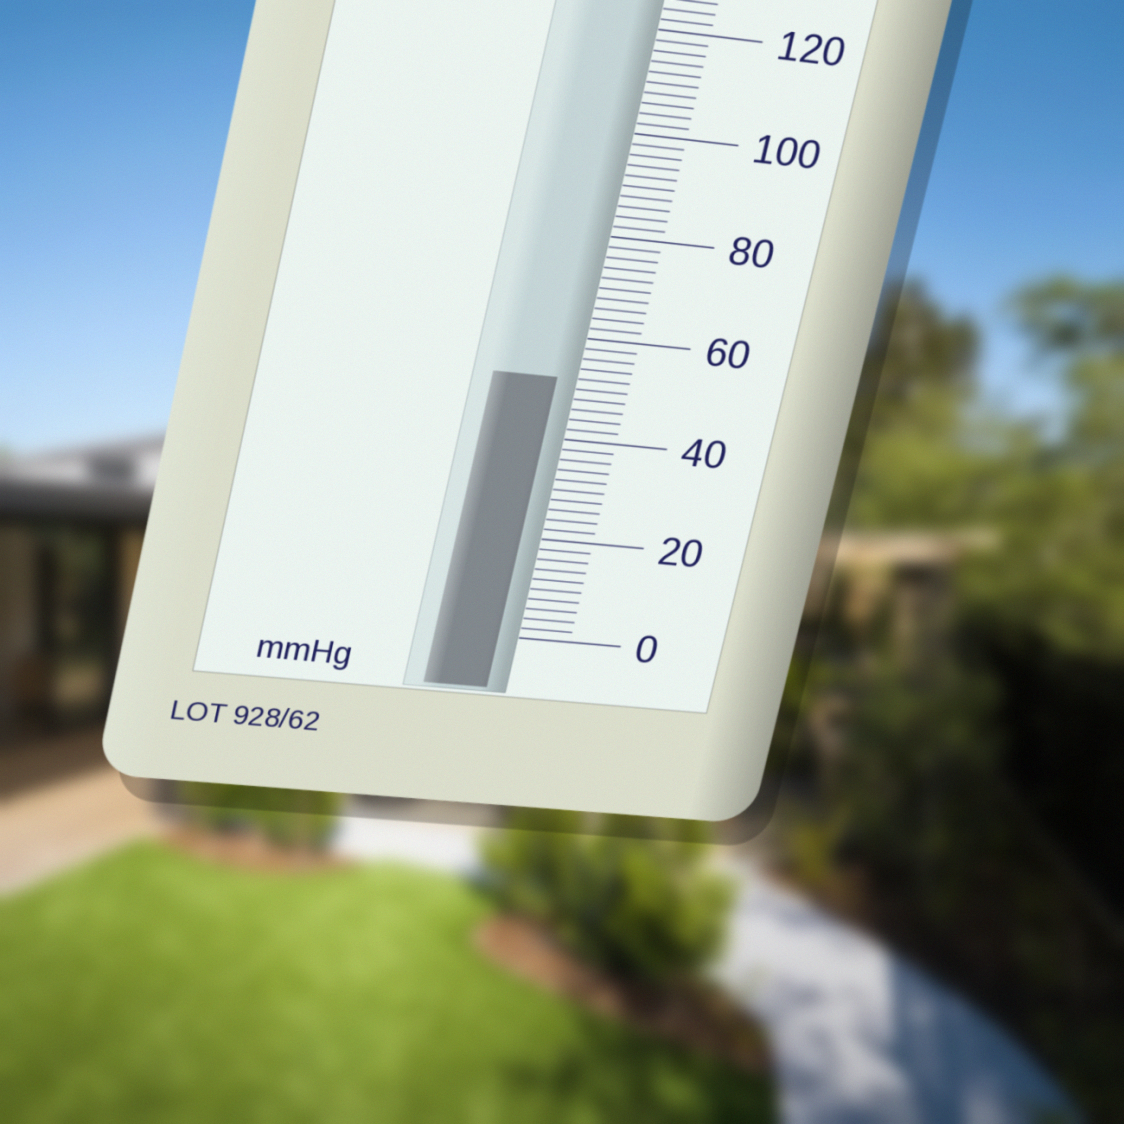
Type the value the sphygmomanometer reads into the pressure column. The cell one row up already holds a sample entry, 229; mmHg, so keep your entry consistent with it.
52; mmHg
